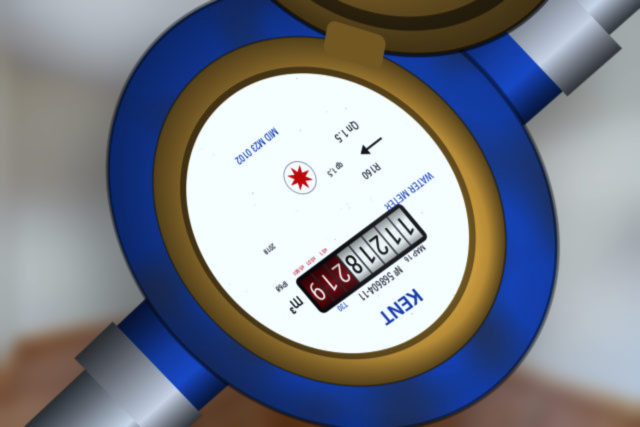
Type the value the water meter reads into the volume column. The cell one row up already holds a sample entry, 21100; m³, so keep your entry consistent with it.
11218.219; m³
